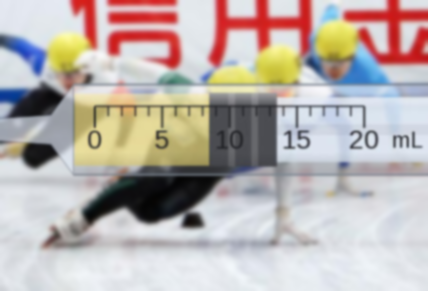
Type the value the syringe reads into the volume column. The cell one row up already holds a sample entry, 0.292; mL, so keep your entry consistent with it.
8.5; mL
